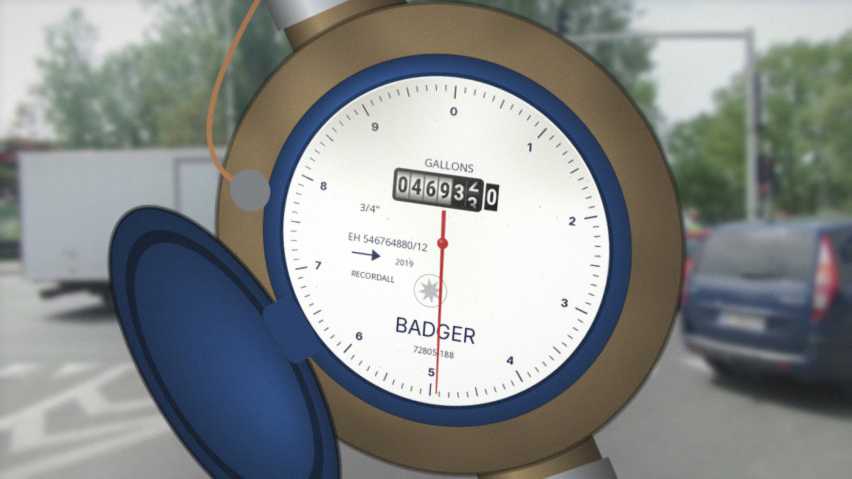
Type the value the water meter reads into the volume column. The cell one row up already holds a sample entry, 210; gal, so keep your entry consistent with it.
469324.9; gal
